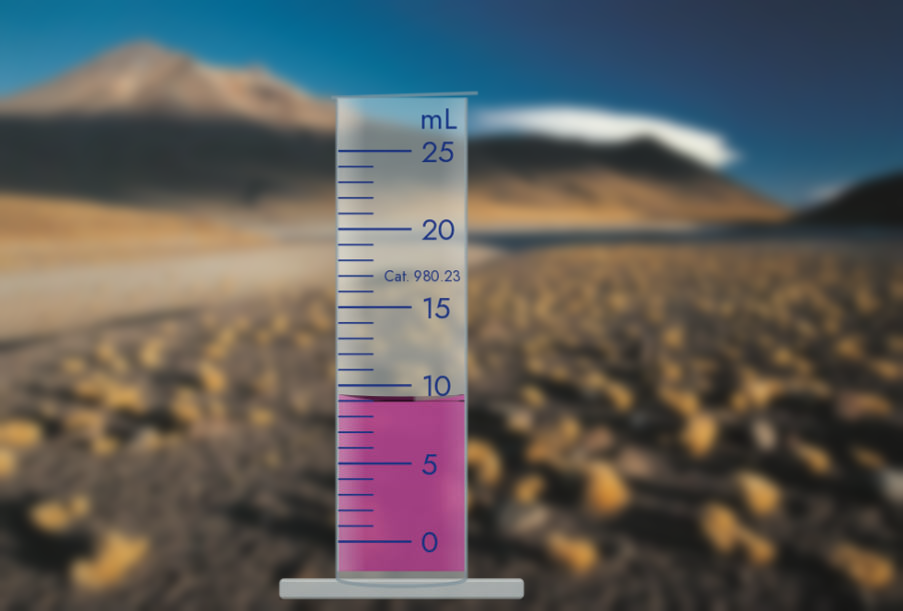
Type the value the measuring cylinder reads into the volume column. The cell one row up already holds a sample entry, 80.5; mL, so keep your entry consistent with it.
9; mL
